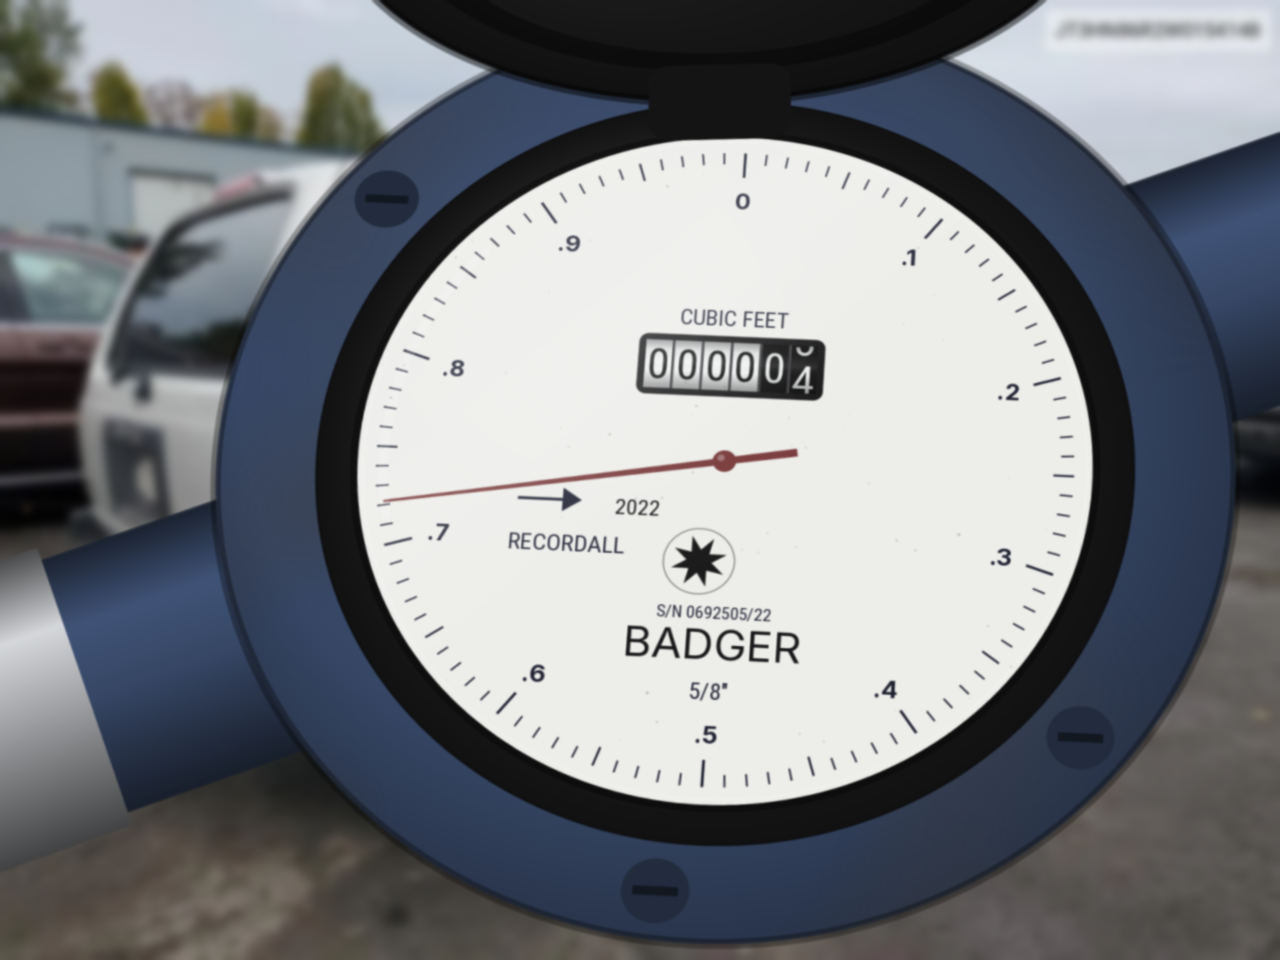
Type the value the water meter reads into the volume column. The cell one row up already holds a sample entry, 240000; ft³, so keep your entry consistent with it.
3.72; ft³
